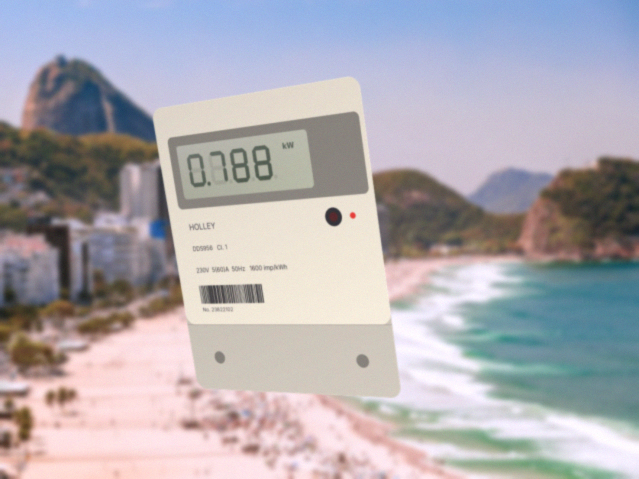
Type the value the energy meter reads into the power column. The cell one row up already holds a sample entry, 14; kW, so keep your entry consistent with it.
0.788; kW
